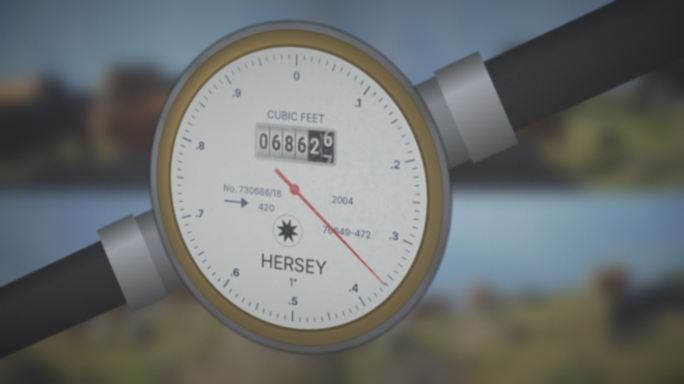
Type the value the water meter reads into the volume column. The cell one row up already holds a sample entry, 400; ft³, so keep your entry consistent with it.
68626.36; ft³
